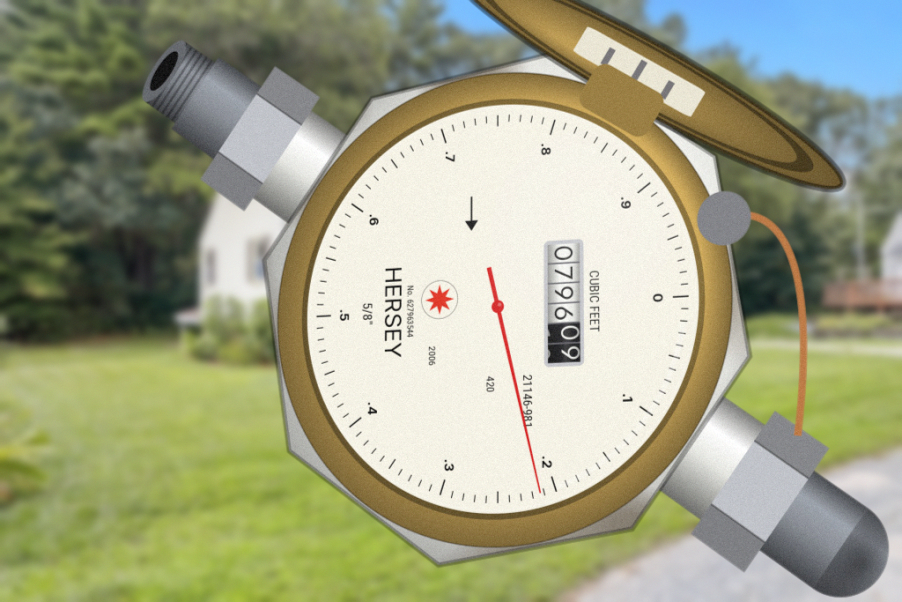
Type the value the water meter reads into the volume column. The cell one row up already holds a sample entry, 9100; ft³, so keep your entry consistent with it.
79609.21; ft³
